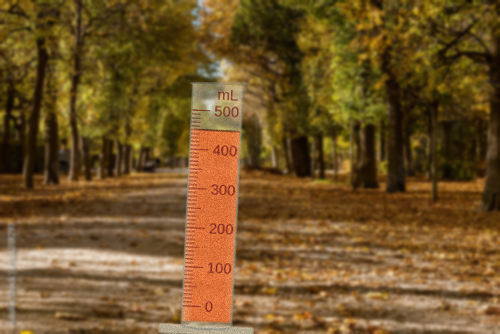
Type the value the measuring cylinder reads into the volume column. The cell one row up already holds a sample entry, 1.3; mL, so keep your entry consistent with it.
450; mL
